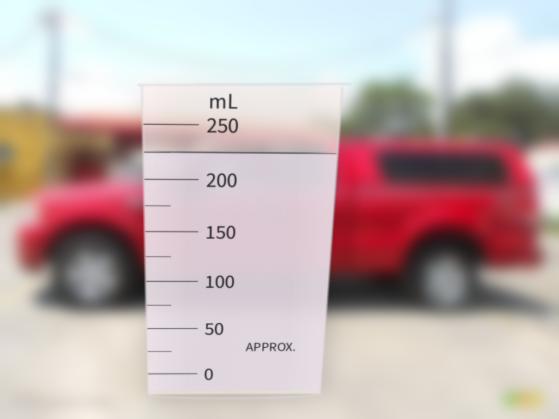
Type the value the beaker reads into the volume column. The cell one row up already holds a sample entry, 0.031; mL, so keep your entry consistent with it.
225; mL
